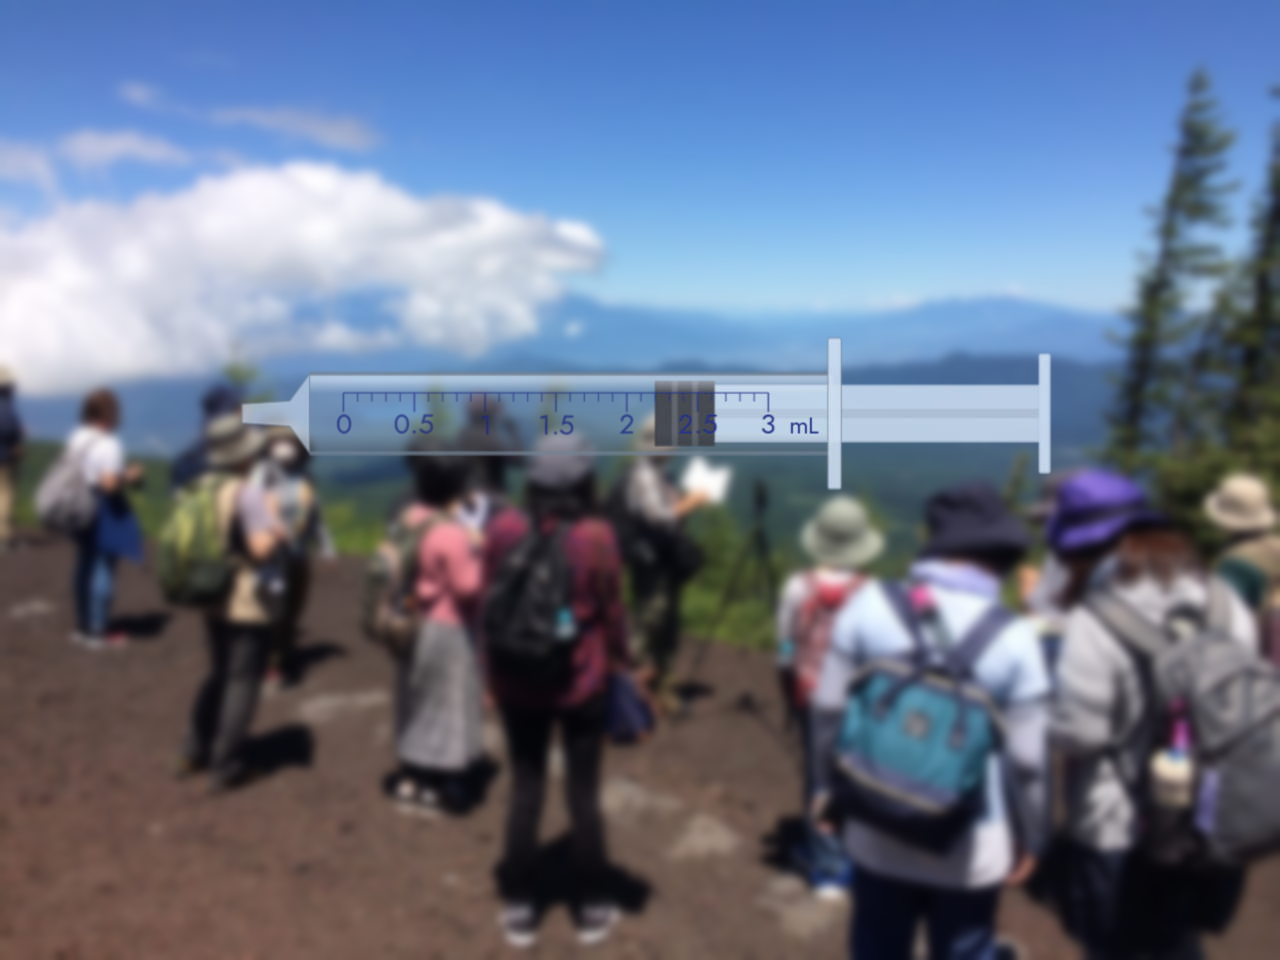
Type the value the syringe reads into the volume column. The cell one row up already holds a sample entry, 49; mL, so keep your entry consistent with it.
2.2; mL
